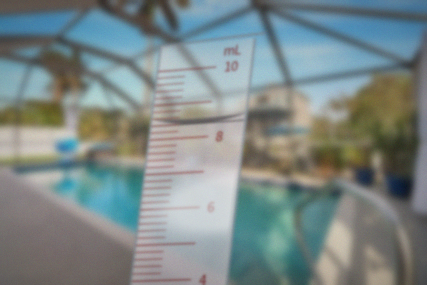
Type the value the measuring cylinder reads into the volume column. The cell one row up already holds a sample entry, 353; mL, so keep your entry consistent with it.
8.4; mL
